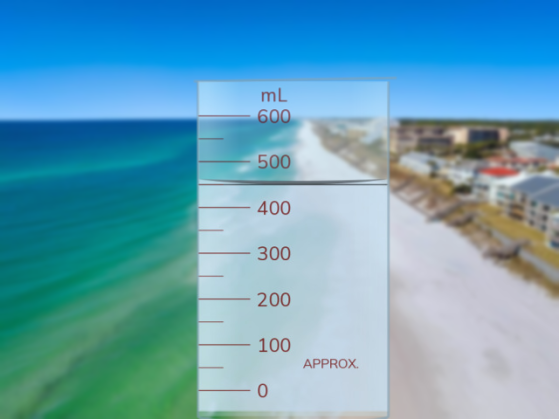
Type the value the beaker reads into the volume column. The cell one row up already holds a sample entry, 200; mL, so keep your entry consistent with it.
450; mL
